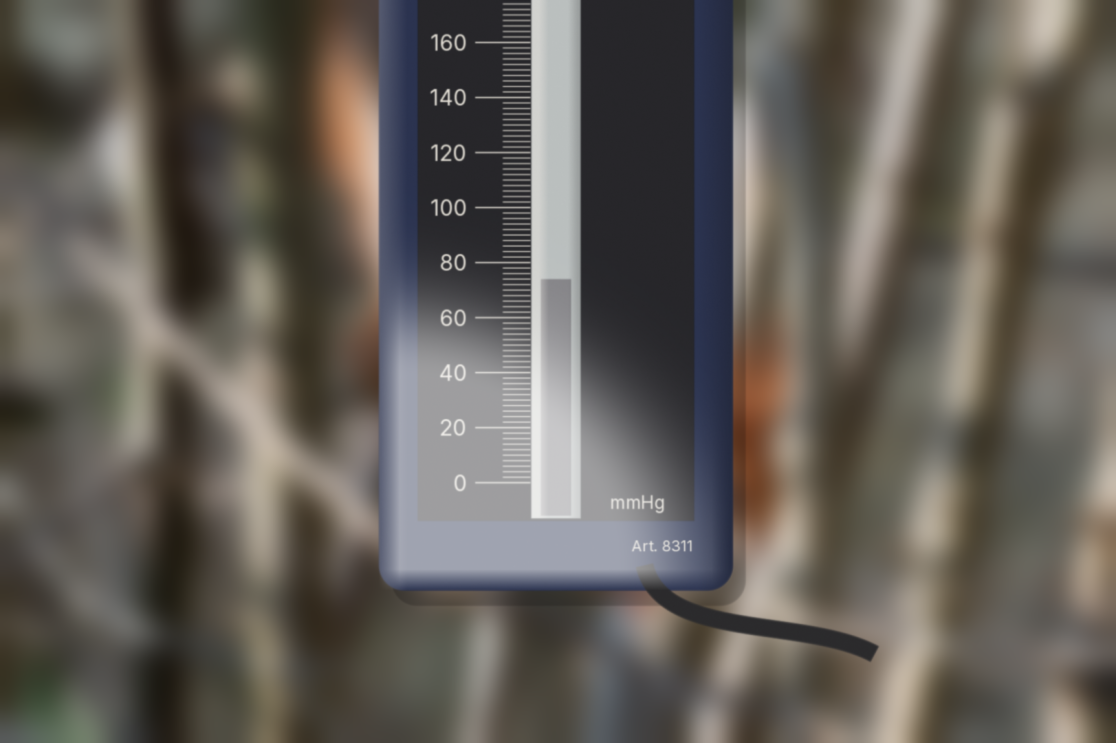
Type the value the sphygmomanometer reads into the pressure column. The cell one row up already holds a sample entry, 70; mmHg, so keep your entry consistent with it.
74; mmHg
